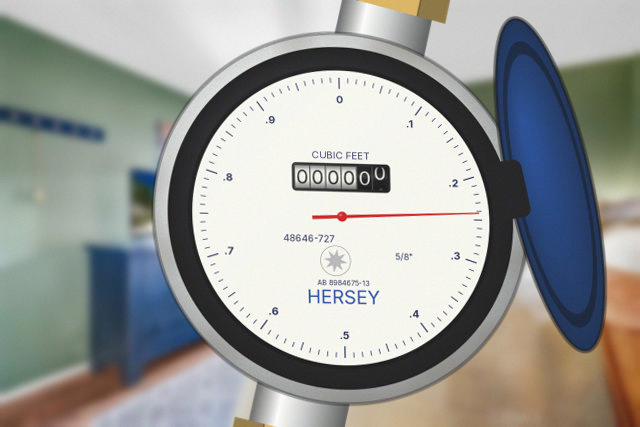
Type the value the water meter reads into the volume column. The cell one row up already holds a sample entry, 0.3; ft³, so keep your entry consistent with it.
0.24; ft³
